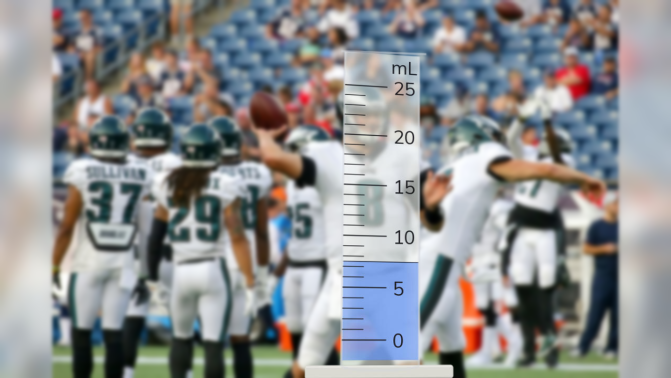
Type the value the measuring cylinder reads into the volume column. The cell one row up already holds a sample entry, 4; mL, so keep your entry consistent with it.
7.5; mL
